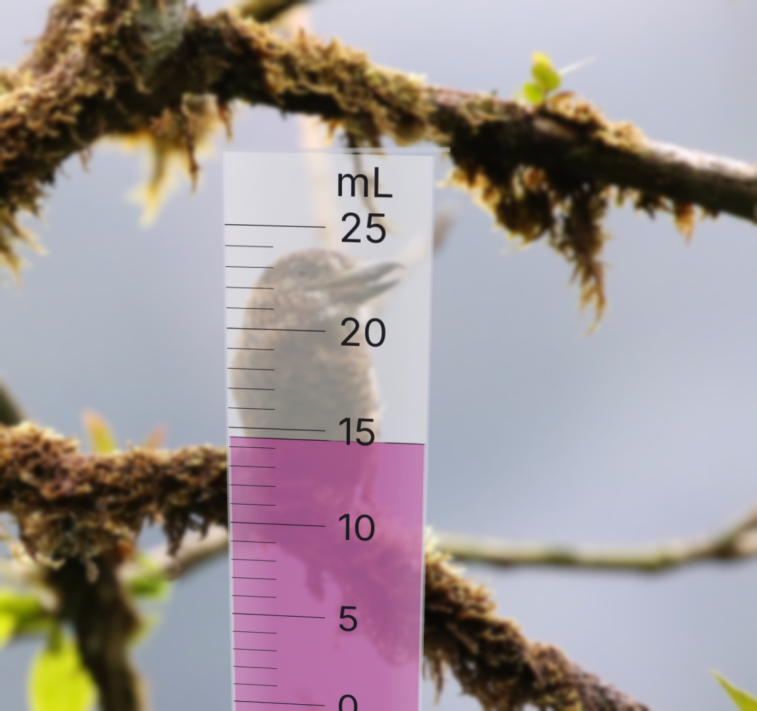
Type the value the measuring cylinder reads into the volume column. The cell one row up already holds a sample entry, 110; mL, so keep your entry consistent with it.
14.5; mL
